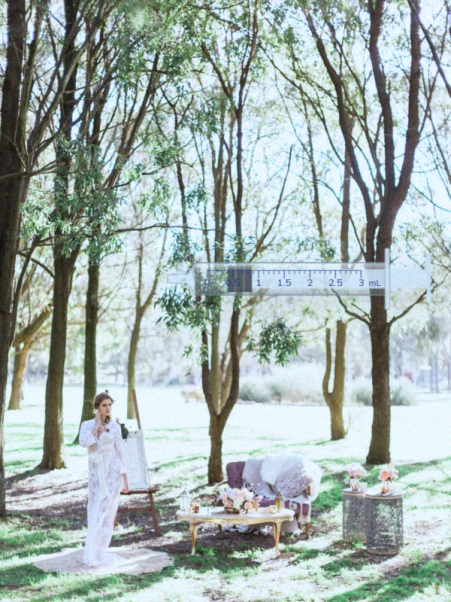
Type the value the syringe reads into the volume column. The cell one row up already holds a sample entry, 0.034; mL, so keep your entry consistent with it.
0.4; mL
